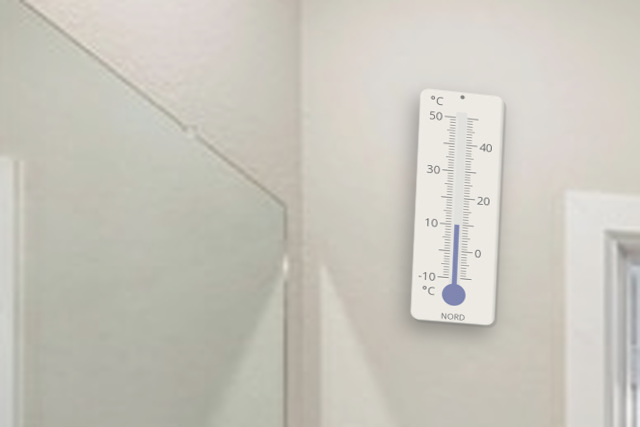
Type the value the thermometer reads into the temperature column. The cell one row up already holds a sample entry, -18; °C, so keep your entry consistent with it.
10; °C
